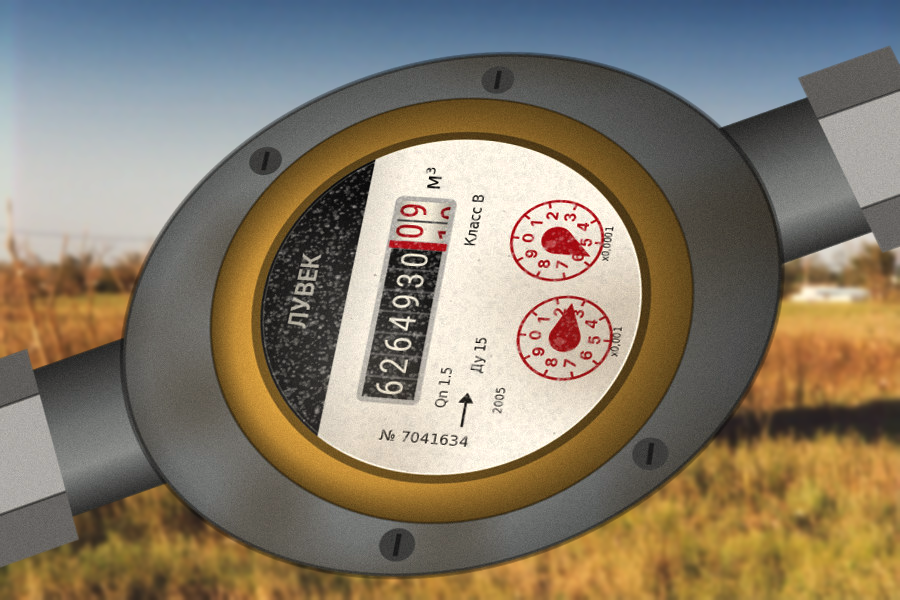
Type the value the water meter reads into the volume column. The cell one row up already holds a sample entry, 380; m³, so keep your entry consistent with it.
6264930.0925; m³
